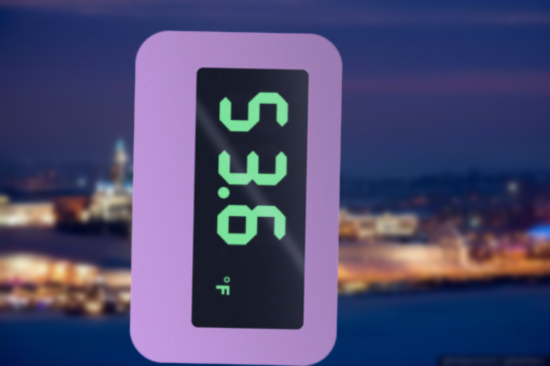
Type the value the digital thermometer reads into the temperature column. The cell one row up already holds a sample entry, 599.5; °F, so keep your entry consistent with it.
53.6; °F
